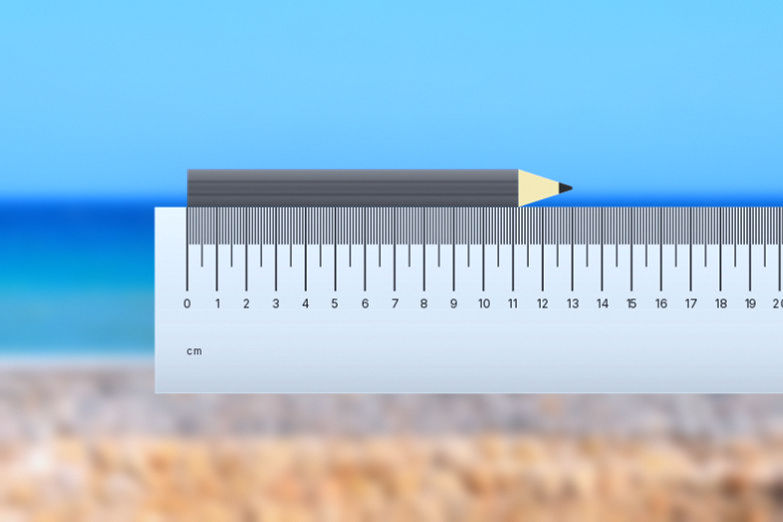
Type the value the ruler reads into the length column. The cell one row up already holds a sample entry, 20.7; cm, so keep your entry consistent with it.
13; cm
